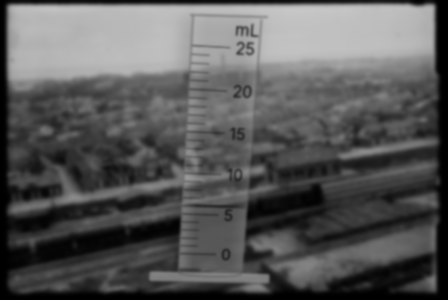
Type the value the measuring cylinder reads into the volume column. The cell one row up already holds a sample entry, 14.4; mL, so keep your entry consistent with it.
6; mL
